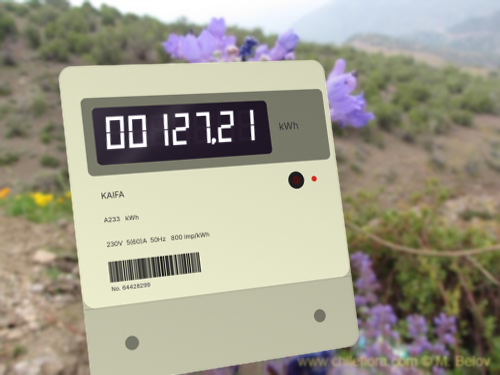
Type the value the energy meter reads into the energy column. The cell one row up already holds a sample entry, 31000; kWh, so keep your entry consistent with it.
127.21; kWh
